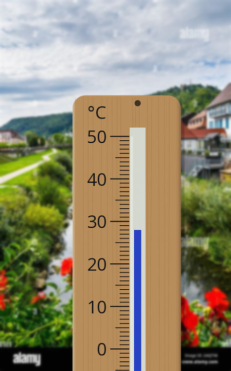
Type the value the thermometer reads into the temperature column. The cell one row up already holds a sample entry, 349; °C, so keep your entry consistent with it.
28; °C
